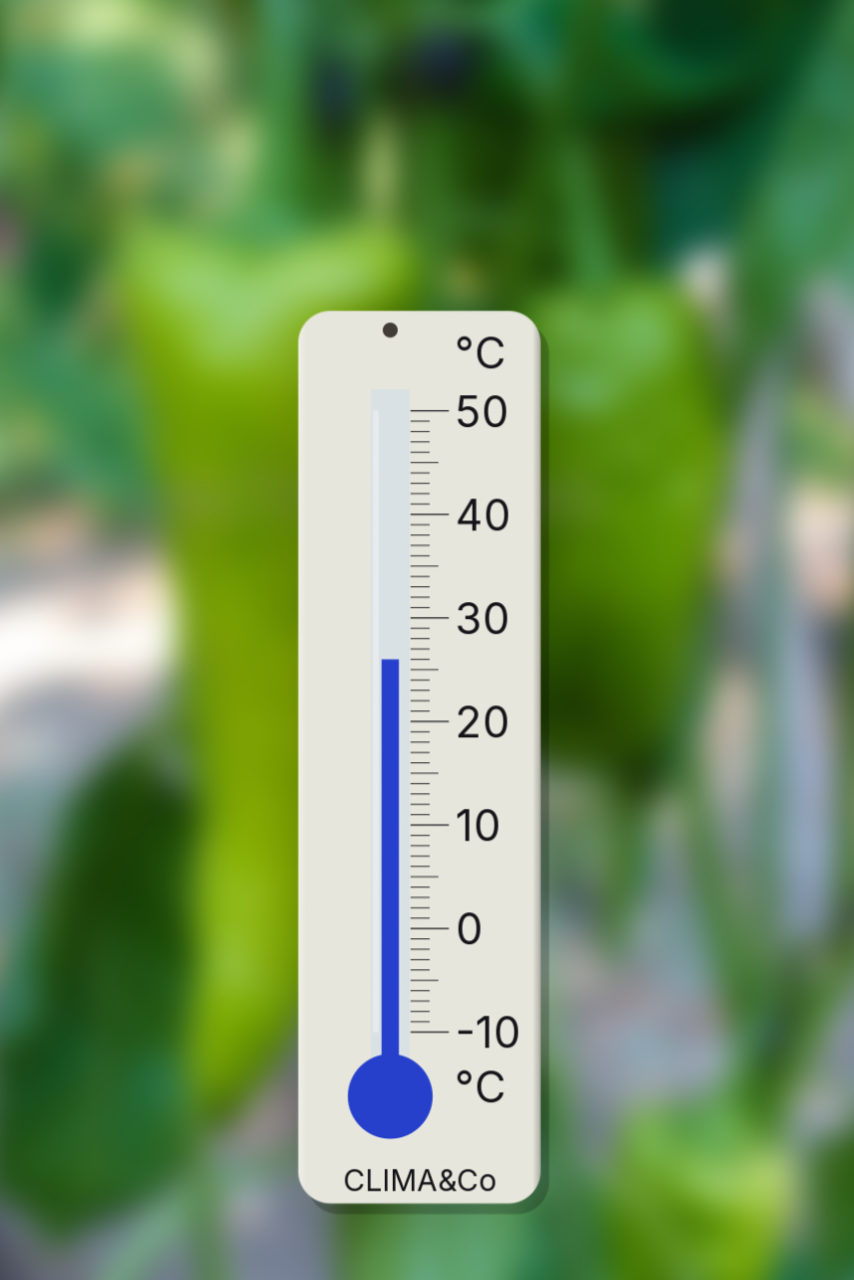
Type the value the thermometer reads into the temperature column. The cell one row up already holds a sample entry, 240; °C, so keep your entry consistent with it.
26; °C
